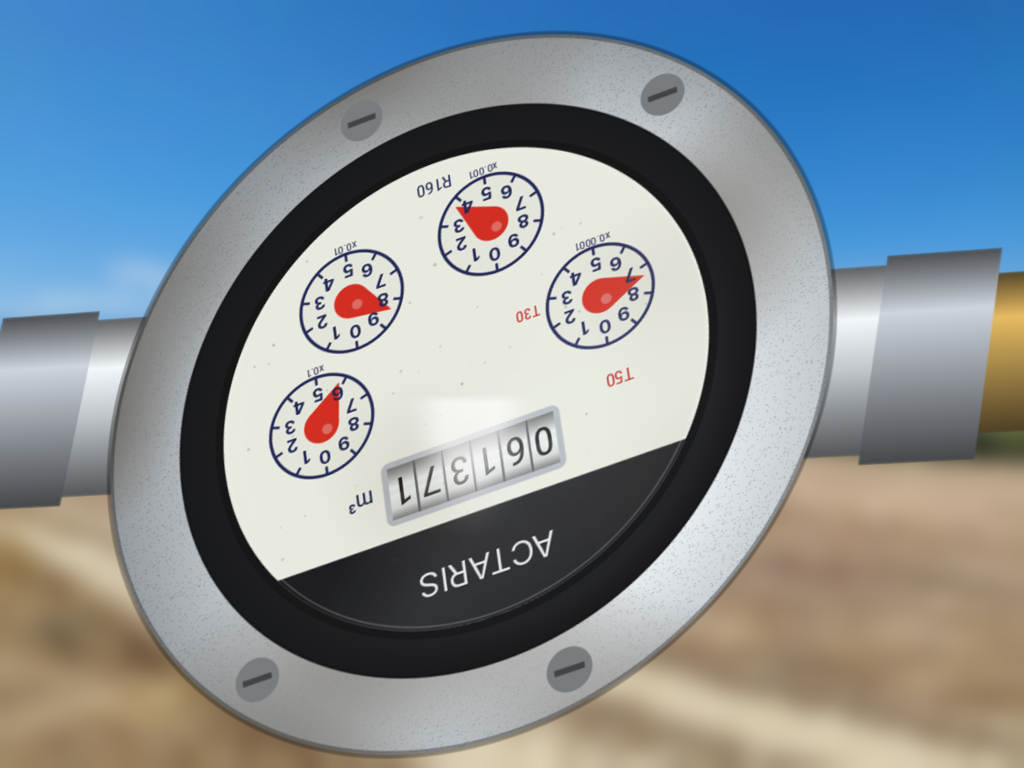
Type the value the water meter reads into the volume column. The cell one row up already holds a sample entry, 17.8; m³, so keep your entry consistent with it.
61371.5837; m³
